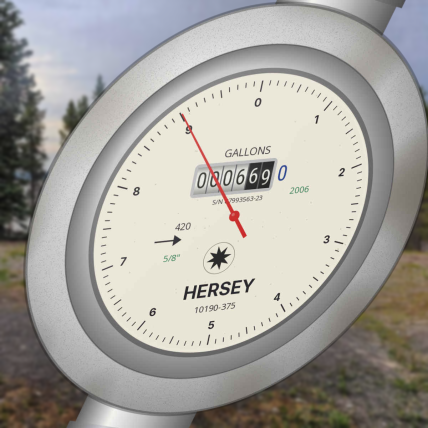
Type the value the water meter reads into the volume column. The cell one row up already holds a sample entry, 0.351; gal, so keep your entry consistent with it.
6689.0; gal
